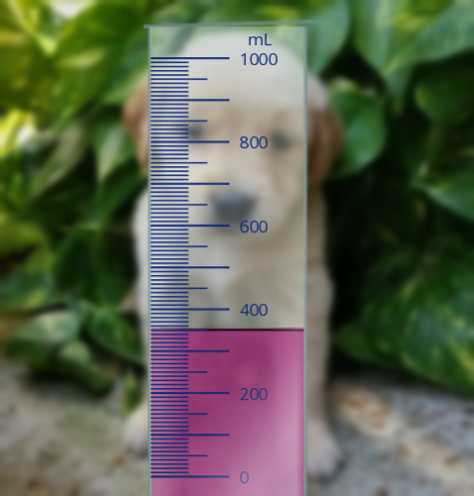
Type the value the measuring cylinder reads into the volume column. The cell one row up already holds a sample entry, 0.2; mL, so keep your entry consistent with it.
350; mL
